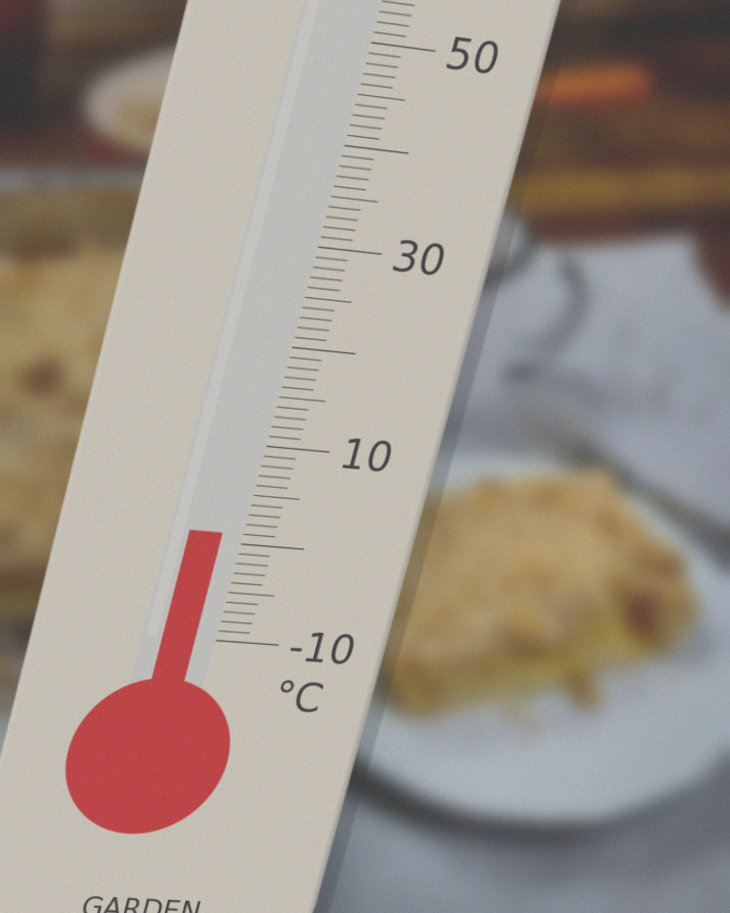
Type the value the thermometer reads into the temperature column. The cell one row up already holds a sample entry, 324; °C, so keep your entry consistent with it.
1; °C
